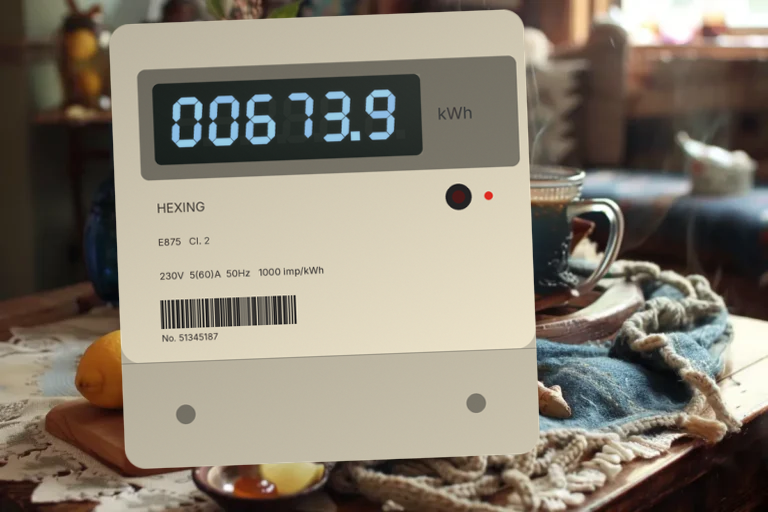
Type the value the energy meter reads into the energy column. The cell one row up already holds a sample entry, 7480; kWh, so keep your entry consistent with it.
673.9; kWh
